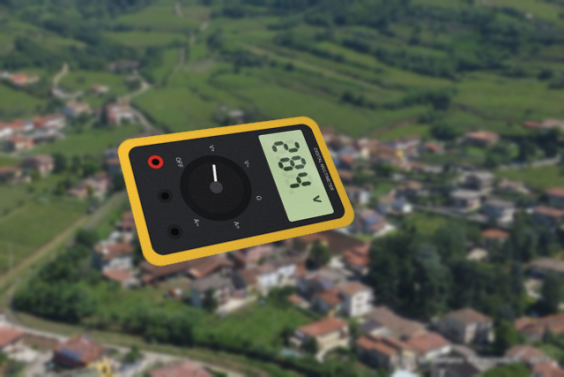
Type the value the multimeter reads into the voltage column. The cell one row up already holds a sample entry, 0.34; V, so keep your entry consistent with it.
284; V
